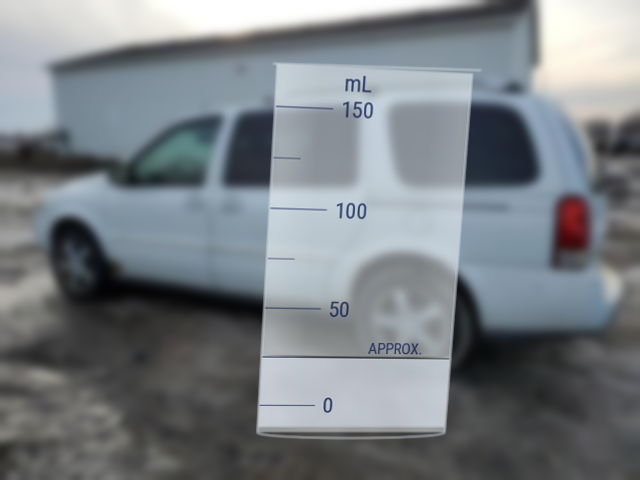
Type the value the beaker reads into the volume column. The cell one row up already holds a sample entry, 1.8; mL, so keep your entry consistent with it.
25; mL
